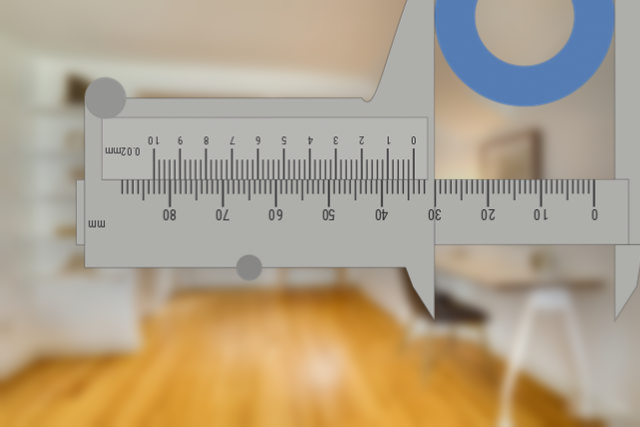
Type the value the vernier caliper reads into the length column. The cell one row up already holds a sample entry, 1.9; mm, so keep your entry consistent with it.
34.0; mm
